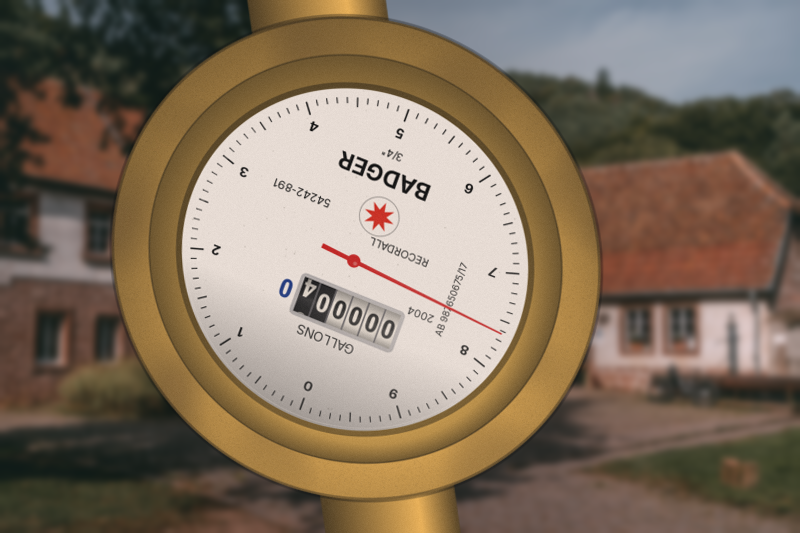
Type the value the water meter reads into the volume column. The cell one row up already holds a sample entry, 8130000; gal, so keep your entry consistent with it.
37.6; gal
